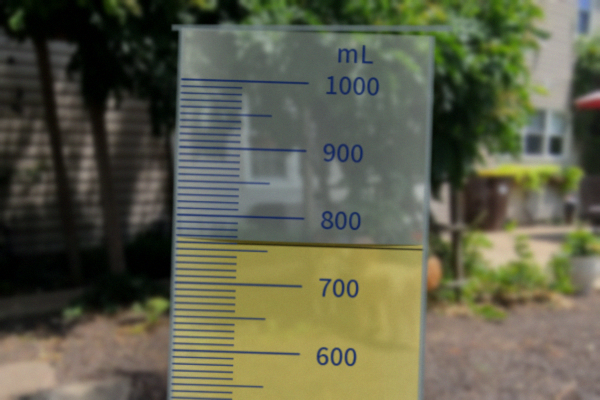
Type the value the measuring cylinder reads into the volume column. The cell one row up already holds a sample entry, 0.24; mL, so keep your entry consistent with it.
760; mL
